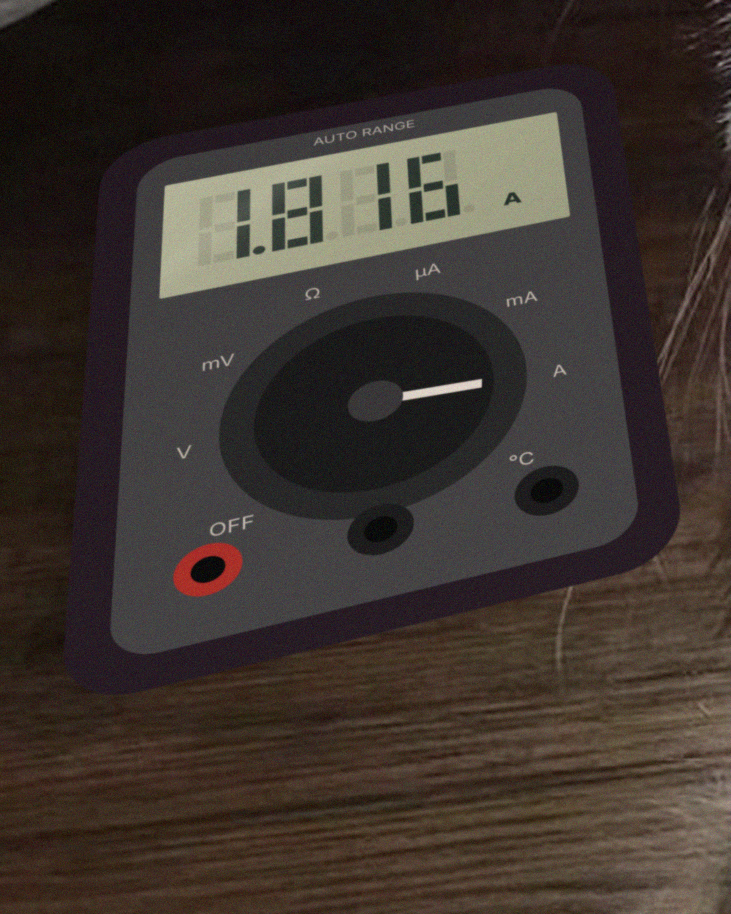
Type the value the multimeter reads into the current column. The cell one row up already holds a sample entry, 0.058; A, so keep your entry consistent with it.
1.816; A
